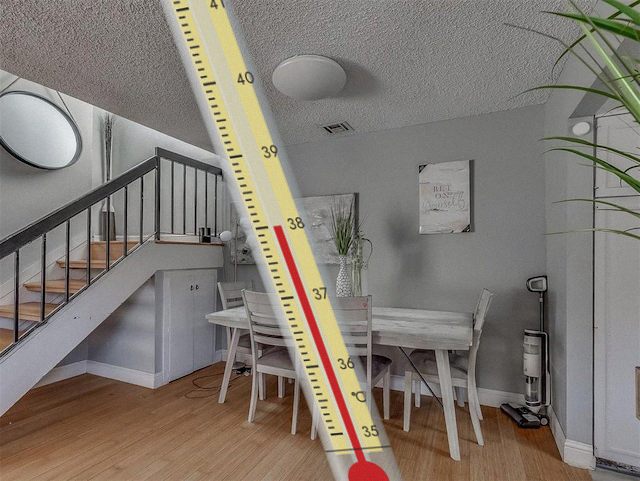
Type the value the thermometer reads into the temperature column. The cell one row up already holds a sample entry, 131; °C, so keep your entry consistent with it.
38; °C
